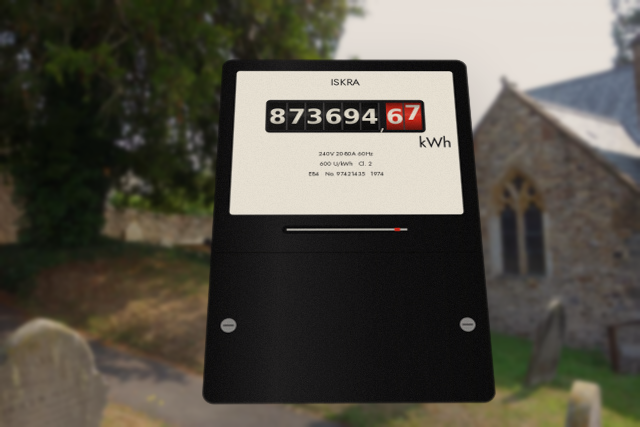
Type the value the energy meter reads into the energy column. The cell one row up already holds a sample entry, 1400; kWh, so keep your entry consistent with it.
873694.67; kWh
